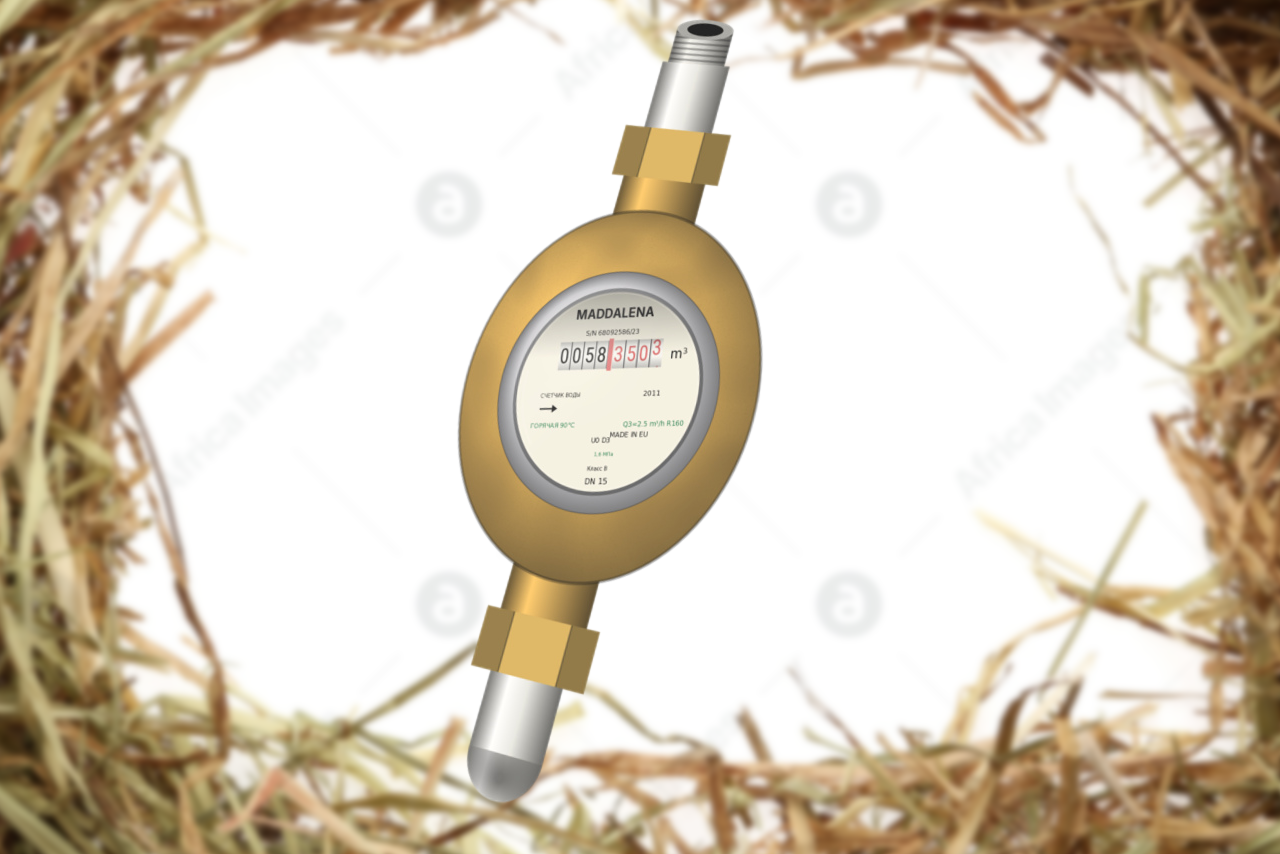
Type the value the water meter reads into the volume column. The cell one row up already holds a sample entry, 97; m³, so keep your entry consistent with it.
58.3503; m³
